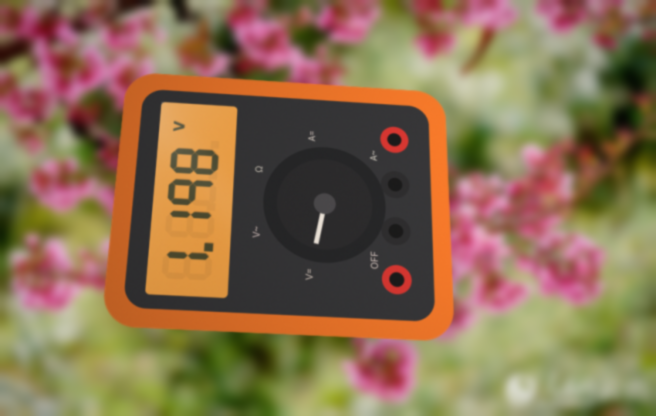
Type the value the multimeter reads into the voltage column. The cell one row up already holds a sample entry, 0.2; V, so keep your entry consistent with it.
1.198; V
